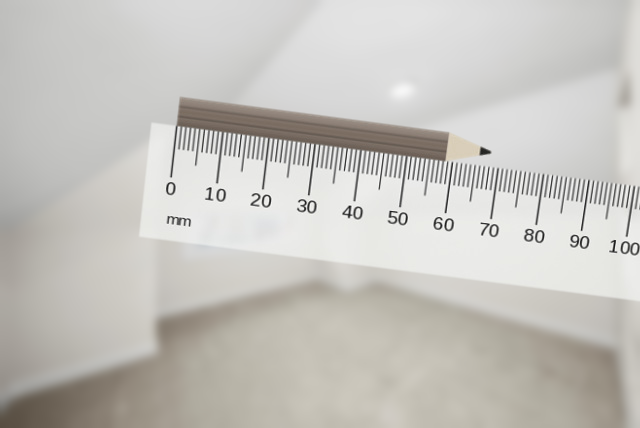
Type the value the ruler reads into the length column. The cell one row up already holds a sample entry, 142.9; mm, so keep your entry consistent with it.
68; mm
